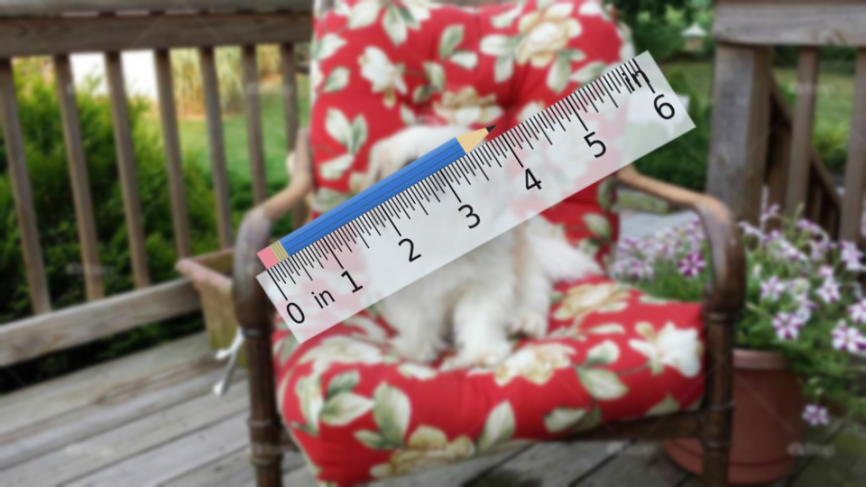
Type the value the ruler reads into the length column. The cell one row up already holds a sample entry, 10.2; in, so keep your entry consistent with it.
4; in
